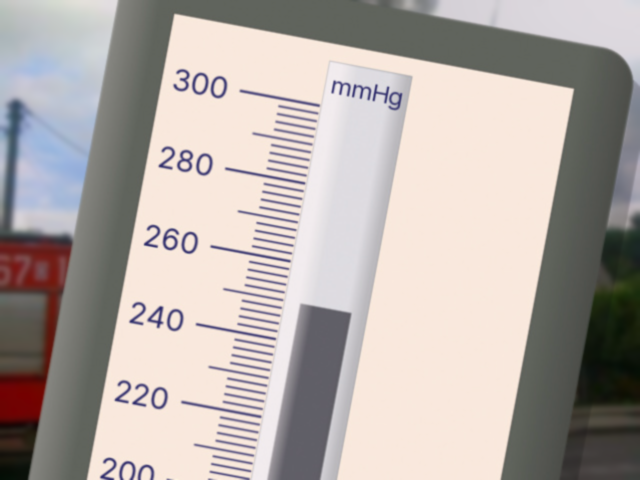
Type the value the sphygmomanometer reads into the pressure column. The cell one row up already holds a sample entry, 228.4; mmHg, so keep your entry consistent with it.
250; mmHg
